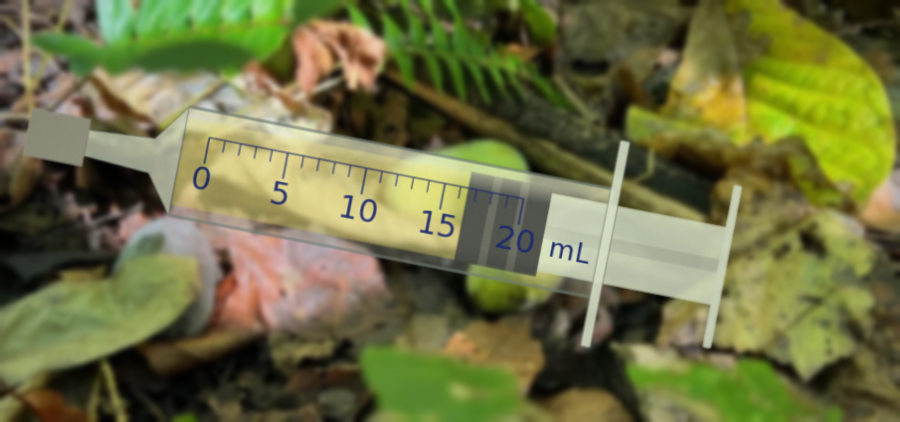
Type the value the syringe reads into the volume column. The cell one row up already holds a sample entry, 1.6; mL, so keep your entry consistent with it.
16.5; mL
